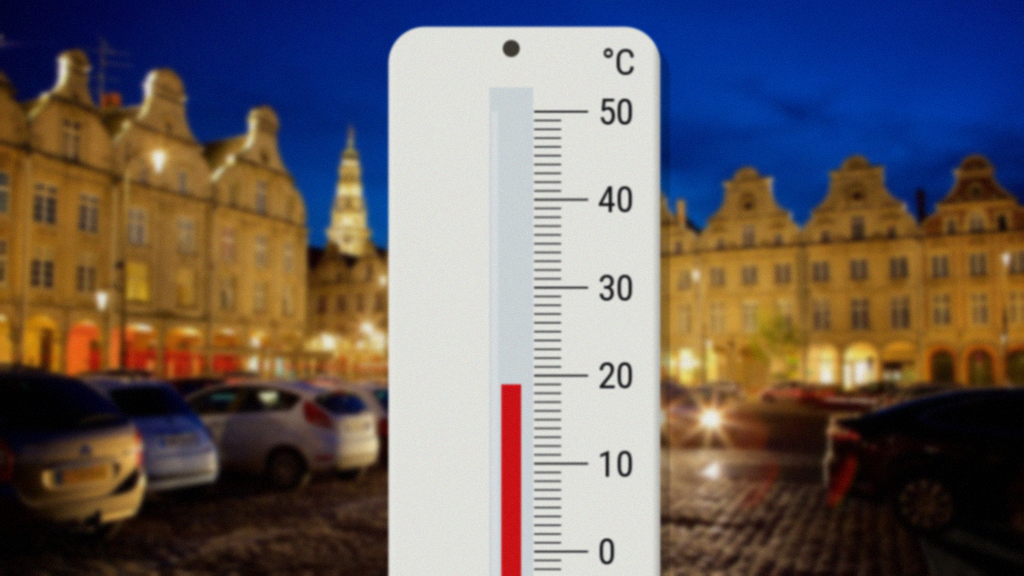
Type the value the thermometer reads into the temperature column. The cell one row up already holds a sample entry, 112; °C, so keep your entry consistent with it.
19; °C
